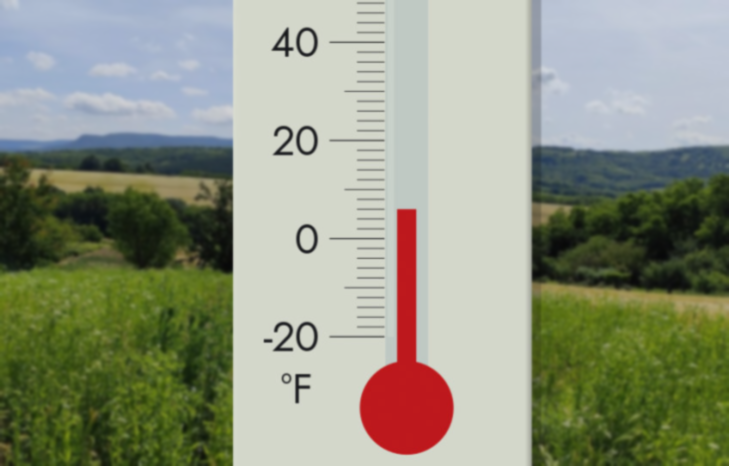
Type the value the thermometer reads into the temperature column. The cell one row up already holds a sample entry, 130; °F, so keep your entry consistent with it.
6; °F
